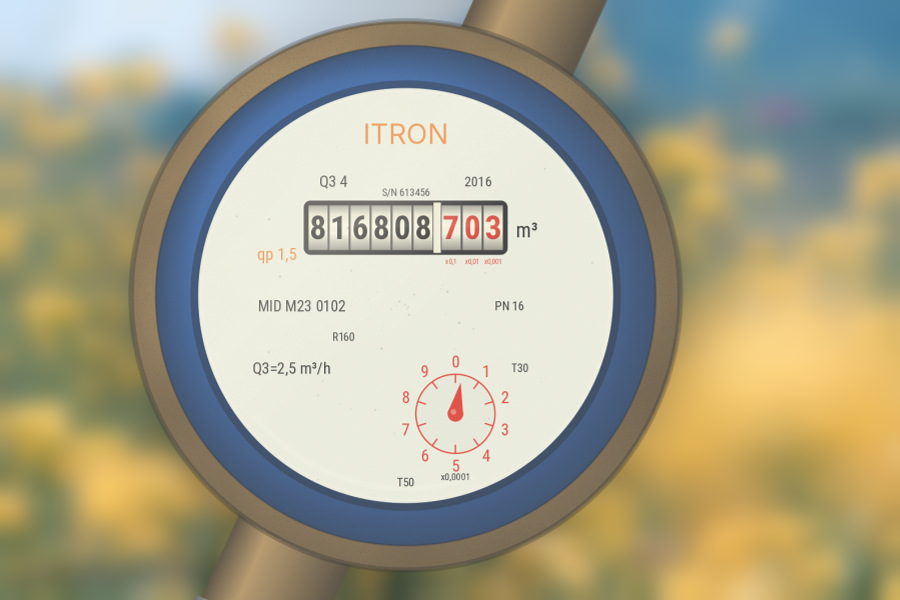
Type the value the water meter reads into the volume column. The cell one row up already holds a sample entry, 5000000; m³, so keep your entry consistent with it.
816808.7030; m³
